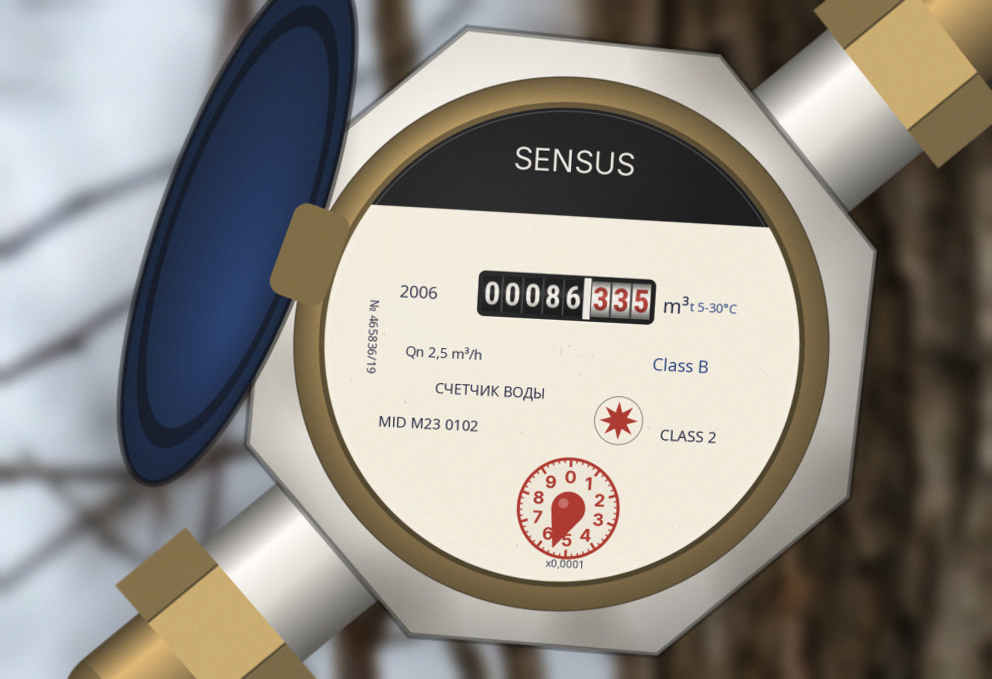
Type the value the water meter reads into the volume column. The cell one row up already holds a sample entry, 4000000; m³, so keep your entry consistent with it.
86.3355; m³
